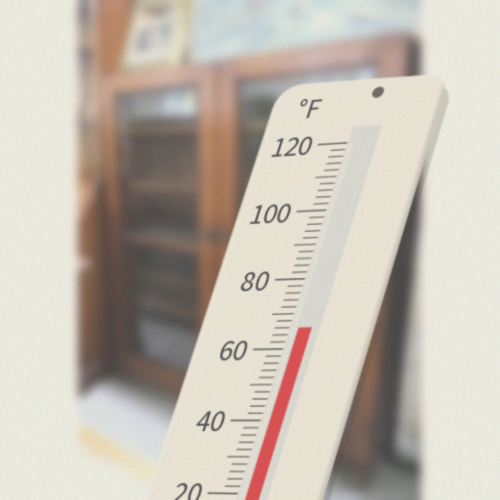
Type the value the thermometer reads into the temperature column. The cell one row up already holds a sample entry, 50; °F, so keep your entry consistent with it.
66; °F
